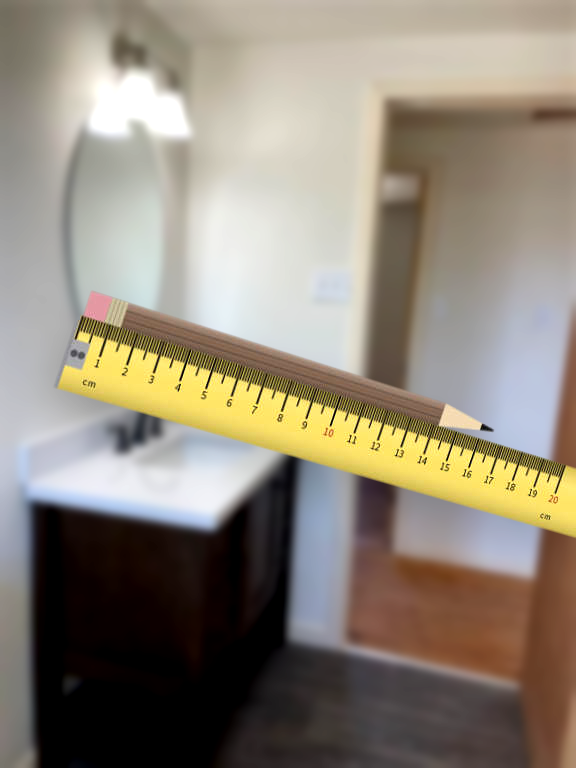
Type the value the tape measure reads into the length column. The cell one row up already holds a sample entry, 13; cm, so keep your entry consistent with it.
16.5; cm
